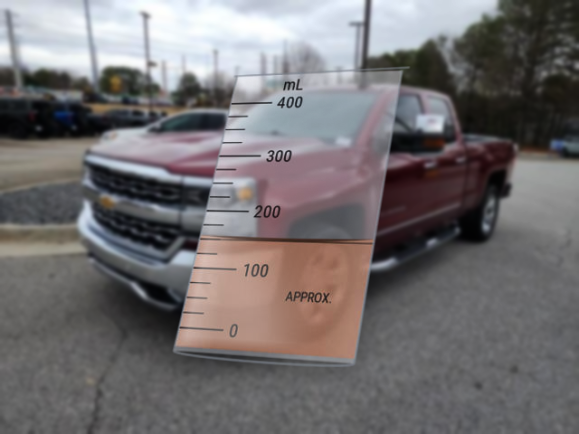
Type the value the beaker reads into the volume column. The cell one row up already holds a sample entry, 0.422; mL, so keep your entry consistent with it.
150; mL
